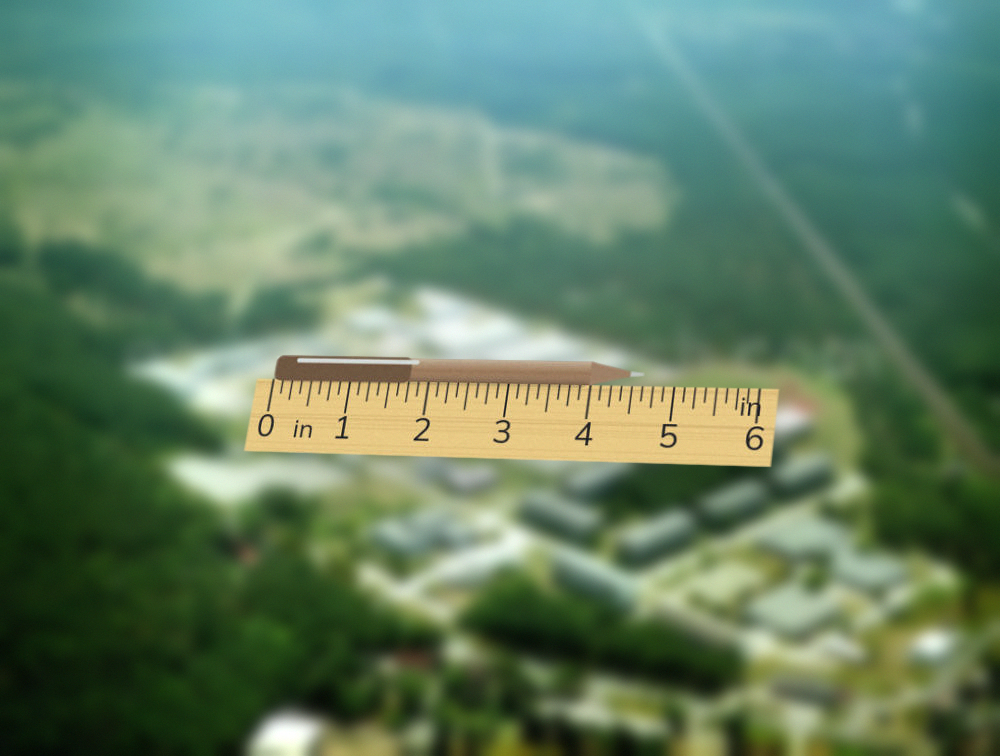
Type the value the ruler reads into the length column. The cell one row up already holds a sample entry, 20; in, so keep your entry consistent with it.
4.625; in
